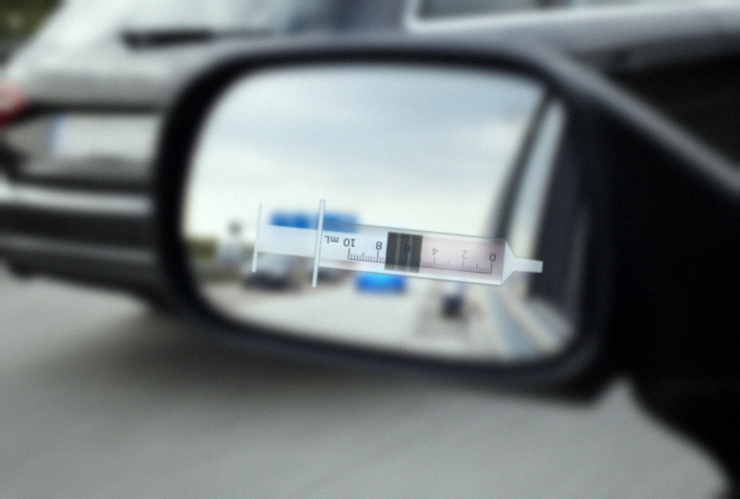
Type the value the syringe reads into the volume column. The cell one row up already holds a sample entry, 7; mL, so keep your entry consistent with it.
5; mL
